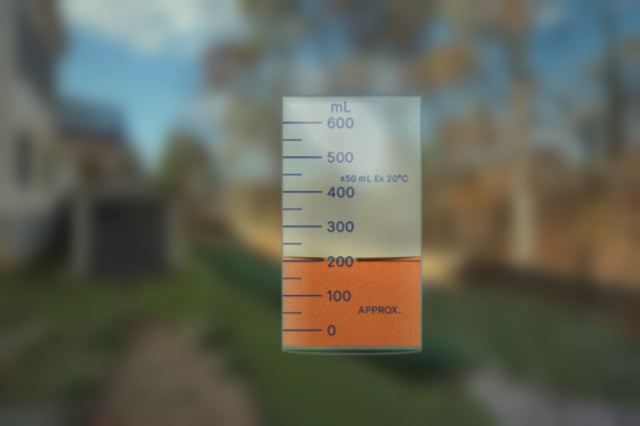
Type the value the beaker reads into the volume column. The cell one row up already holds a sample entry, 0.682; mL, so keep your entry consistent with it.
200; mL
